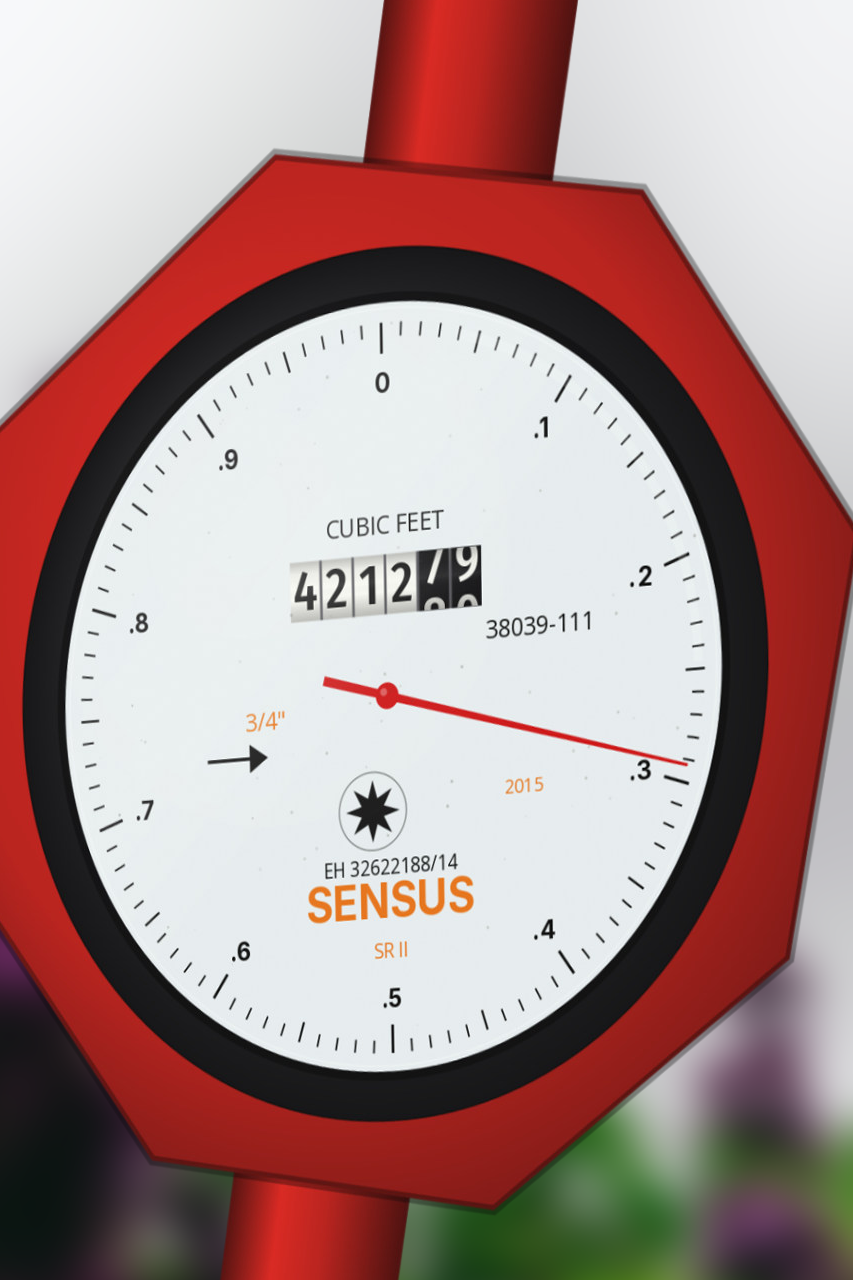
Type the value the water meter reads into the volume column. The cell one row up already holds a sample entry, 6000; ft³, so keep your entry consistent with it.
421279.29; ft³
